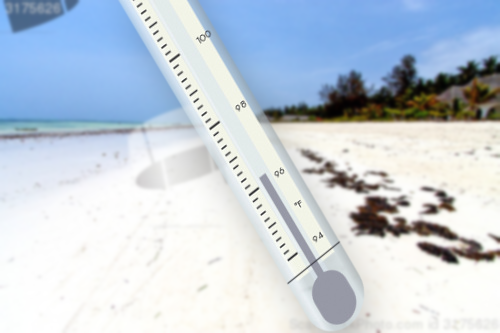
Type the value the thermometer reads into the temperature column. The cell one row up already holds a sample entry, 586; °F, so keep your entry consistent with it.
96.2; °F
